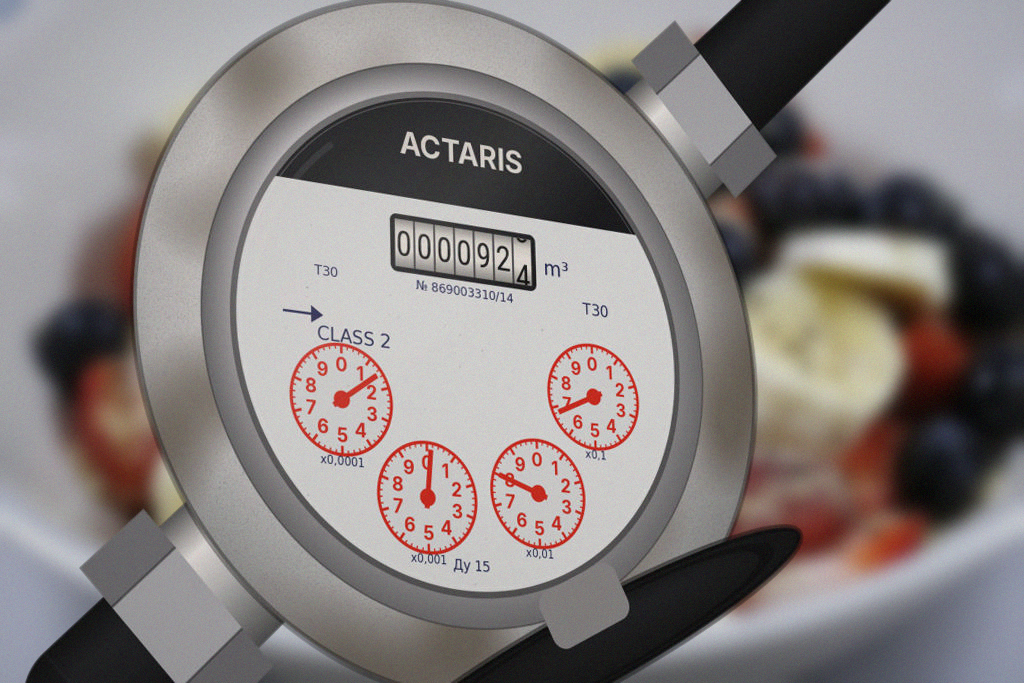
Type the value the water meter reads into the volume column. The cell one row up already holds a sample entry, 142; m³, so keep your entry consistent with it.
923.6801; m³
